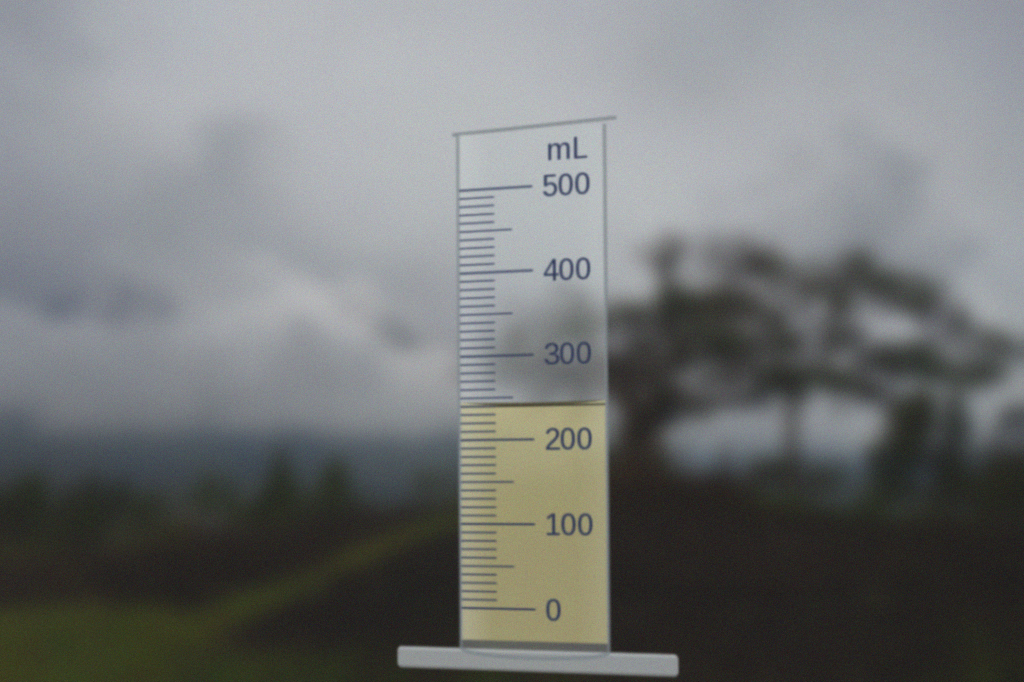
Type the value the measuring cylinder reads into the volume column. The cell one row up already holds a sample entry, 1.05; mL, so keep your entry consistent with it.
240; mL
